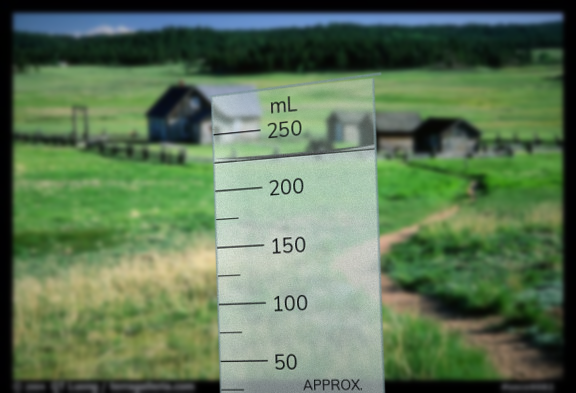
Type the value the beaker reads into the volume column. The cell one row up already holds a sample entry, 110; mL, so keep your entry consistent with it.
225; mL
